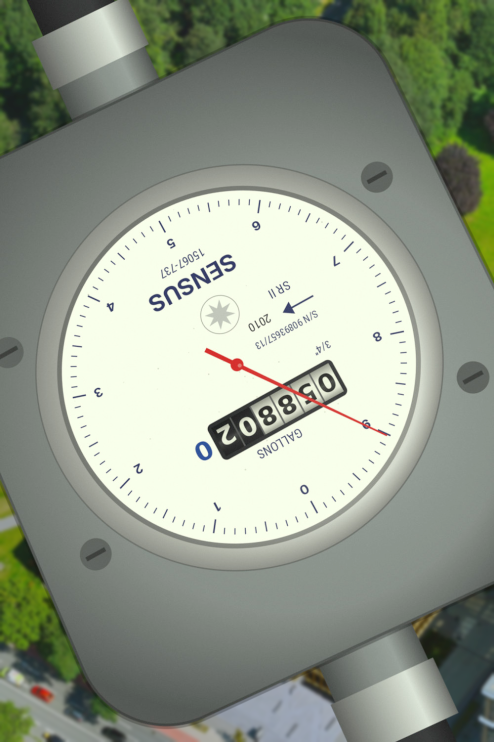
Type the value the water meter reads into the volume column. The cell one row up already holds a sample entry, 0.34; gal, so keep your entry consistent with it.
588019.0; gal
